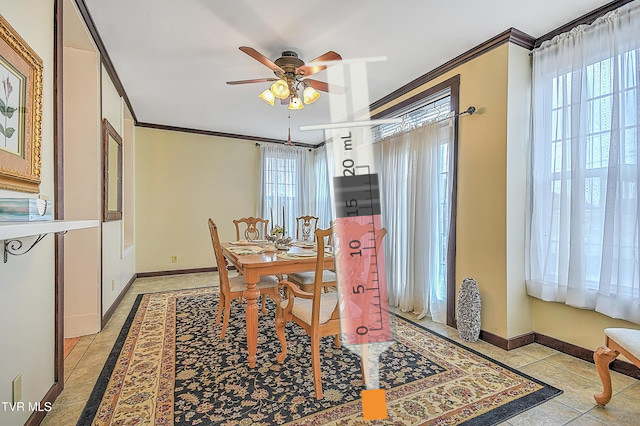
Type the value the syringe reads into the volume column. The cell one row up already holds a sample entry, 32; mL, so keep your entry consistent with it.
14; mL
